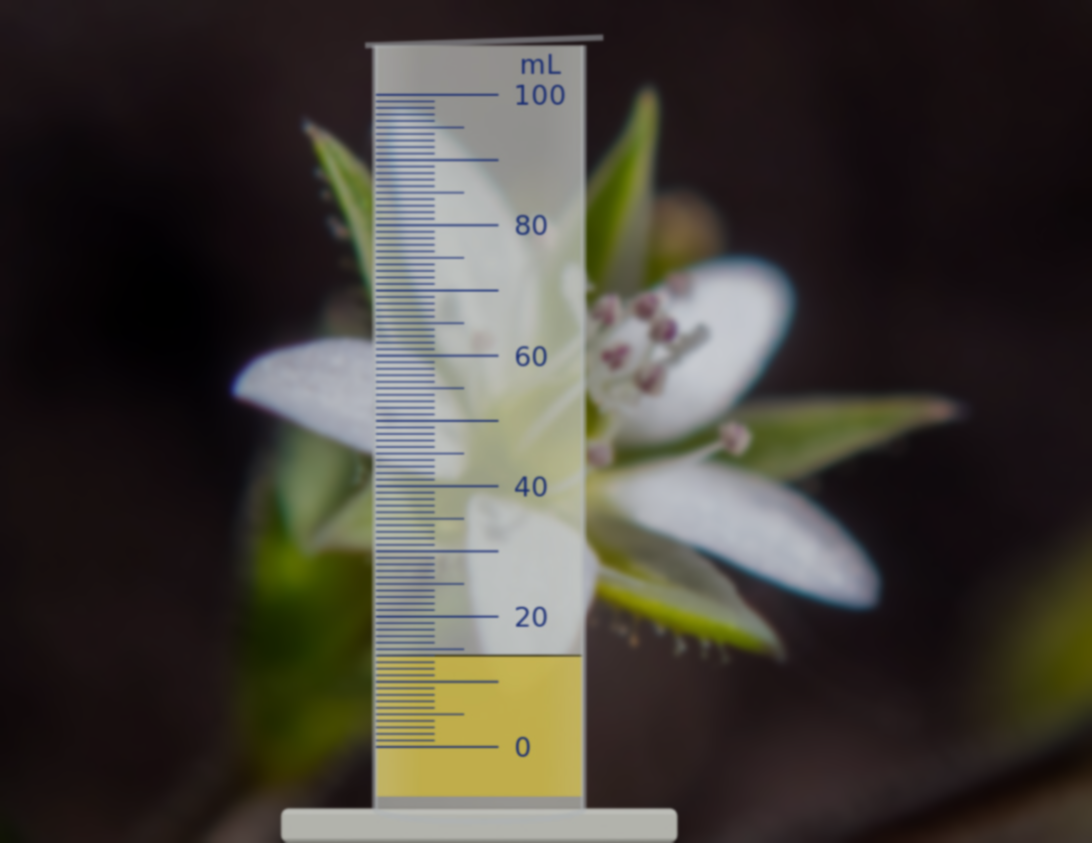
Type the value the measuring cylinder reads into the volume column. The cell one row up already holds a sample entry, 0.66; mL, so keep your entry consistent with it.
14; mL
